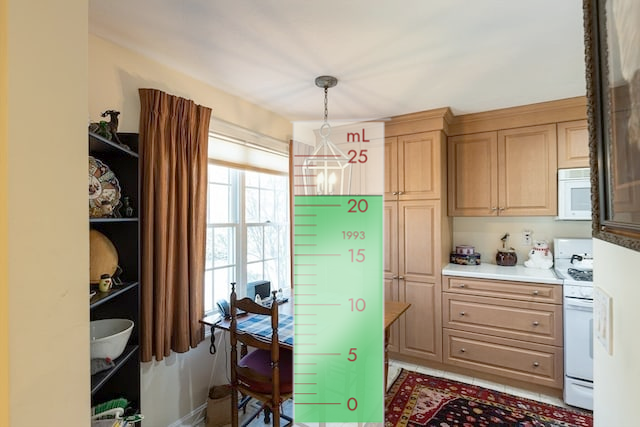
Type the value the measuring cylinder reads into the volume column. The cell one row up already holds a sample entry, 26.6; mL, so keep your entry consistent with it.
21; mL
